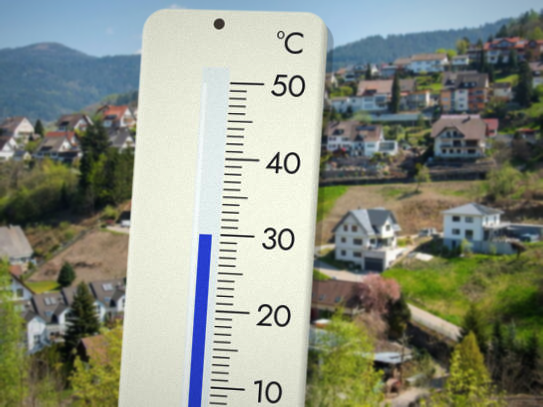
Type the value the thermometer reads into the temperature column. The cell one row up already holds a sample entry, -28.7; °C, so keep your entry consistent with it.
30; °C
